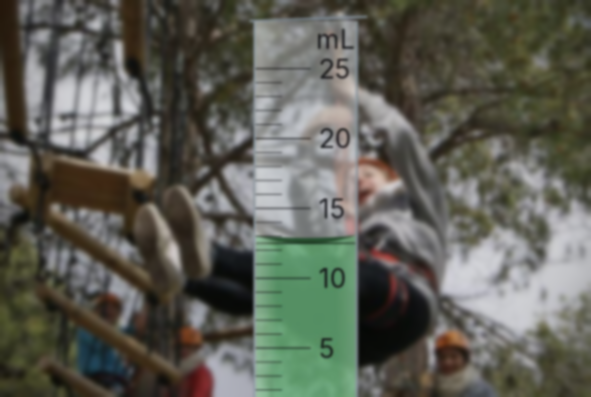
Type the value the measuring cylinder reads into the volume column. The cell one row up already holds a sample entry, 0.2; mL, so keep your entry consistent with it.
12.5; mL
